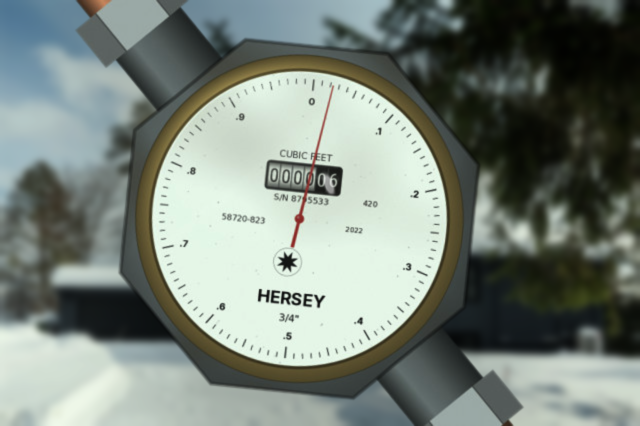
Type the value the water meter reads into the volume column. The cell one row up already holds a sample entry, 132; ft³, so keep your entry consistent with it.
6.02; ft³
